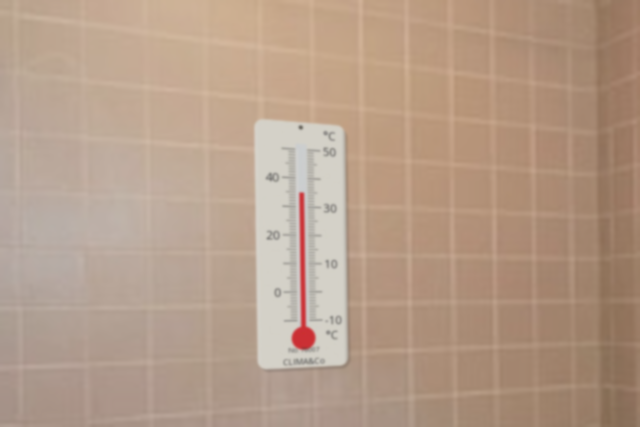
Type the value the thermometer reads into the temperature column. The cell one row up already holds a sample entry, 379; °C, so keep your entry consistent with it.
35; °C
